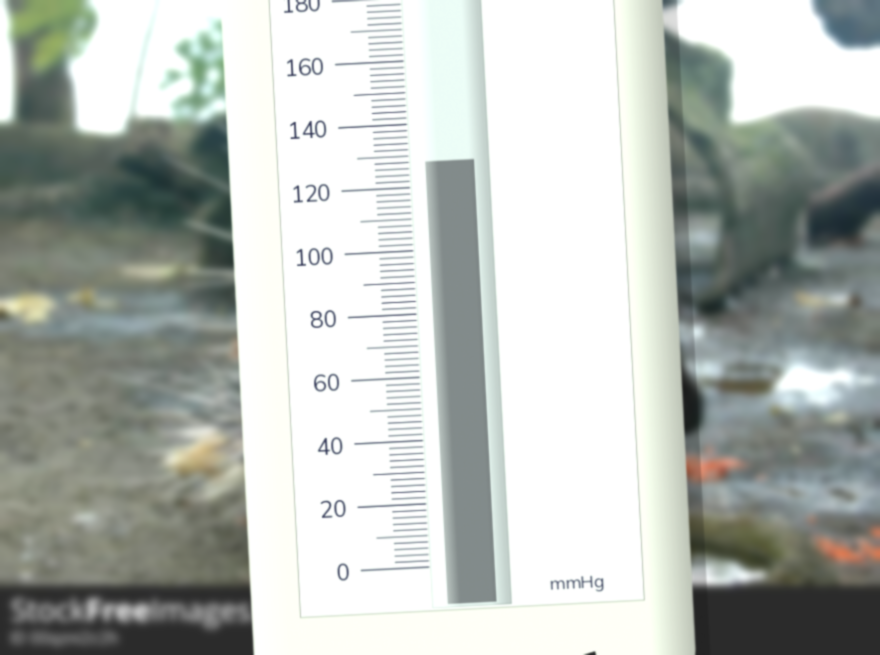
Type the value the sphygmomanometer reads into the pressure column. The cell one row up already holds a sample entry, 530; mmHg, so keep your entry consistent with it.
128; mmHg
